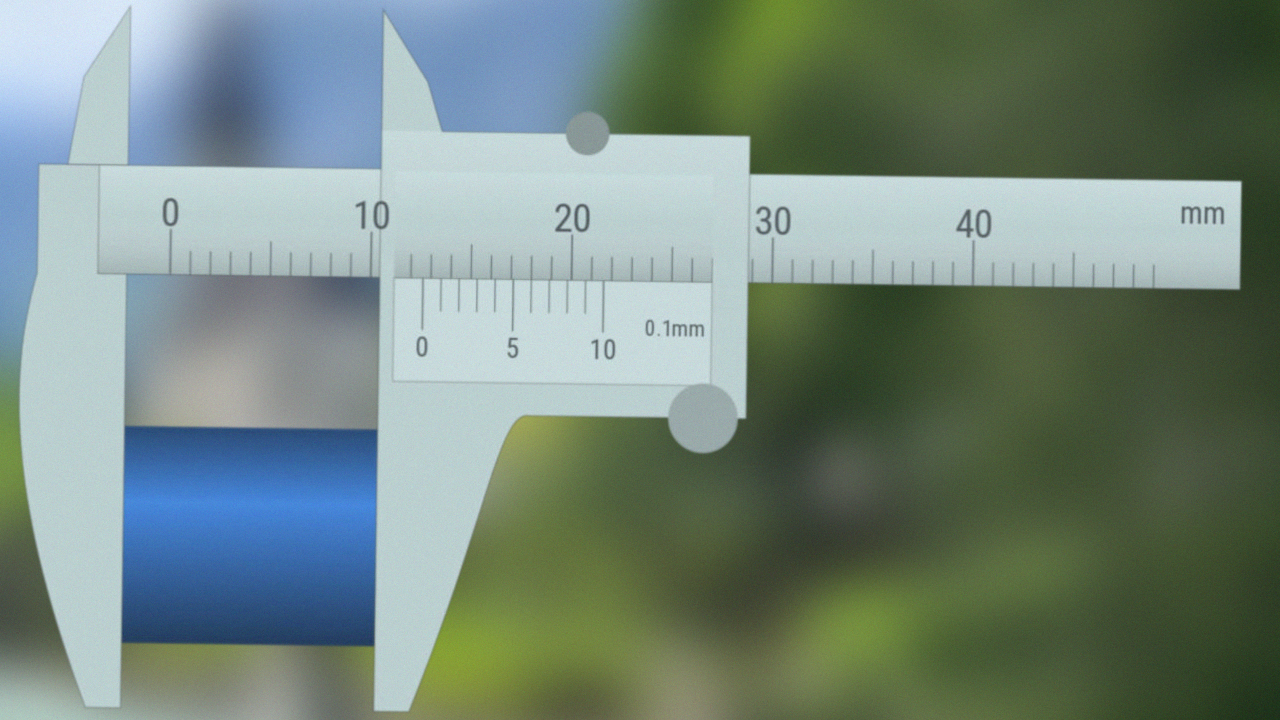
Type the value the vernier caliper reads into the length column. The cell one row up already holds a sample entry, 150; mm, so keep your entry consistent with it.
12.6; mm
